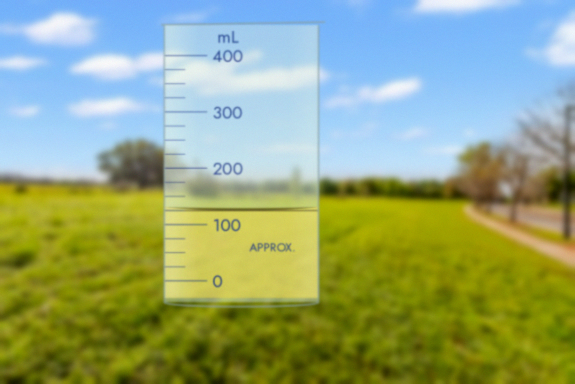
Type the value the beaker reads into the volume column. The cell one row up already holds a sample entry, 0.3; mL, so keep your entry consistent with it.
125; mL
